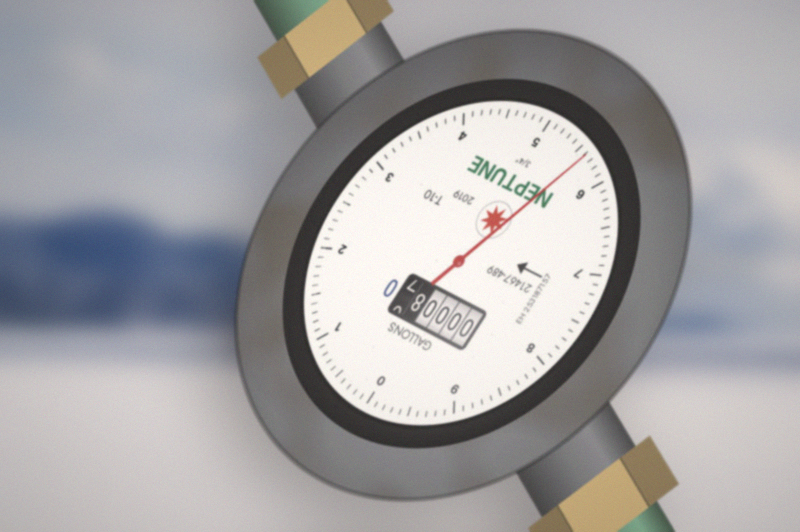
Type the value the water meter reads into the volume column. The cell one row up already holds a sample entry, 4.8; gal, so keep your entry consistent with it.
865.6; gal
